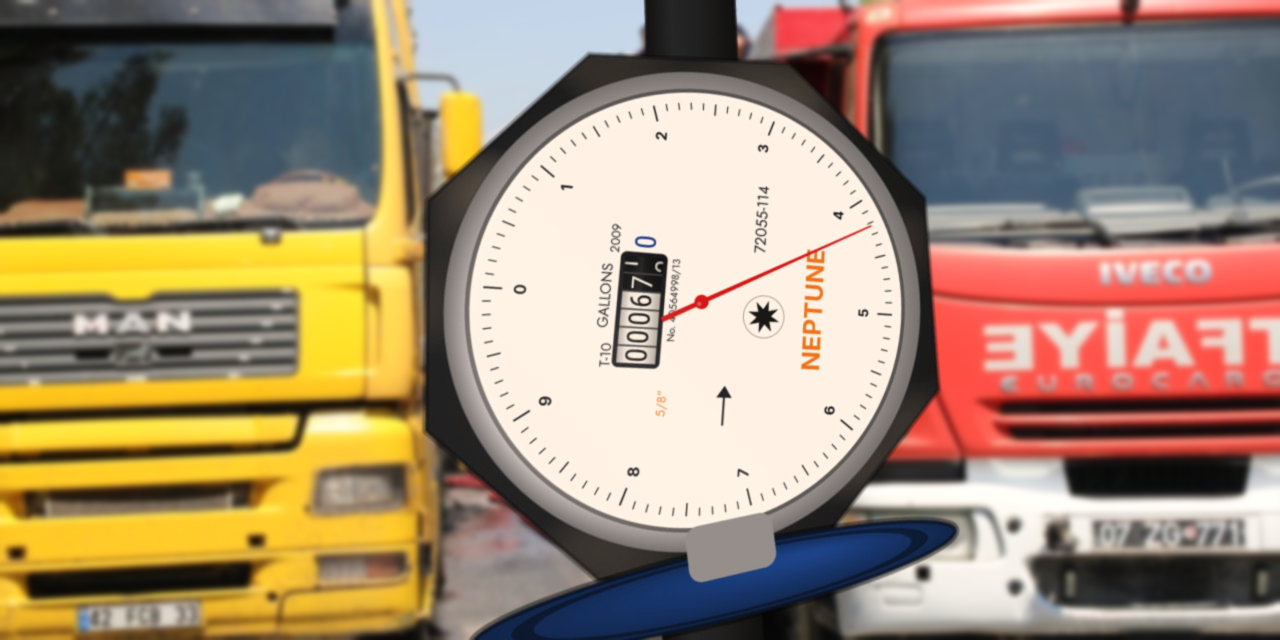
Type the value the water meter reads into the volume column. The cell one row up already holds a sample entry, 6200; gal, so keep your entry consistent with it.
6714.2; gal
